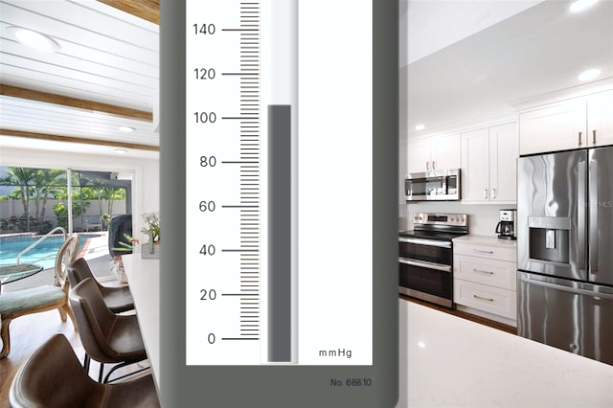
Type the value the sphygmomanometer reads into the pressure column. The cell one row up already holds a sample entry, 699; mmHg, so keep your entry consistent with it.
106; mmHg
